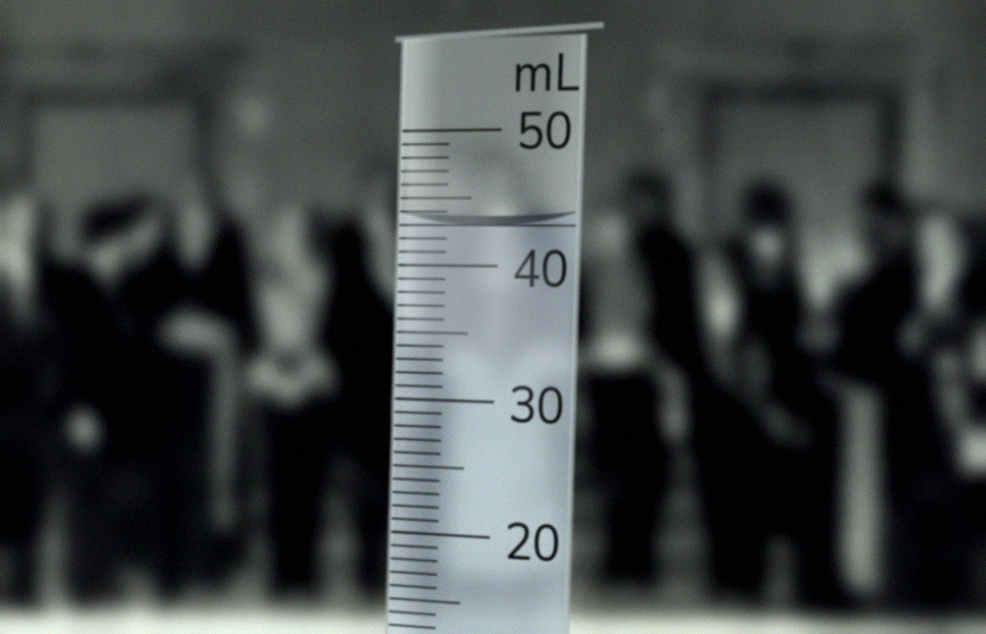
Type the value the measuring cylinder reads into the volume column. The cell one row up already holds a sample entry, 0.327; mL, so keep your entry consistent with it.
43; mL
